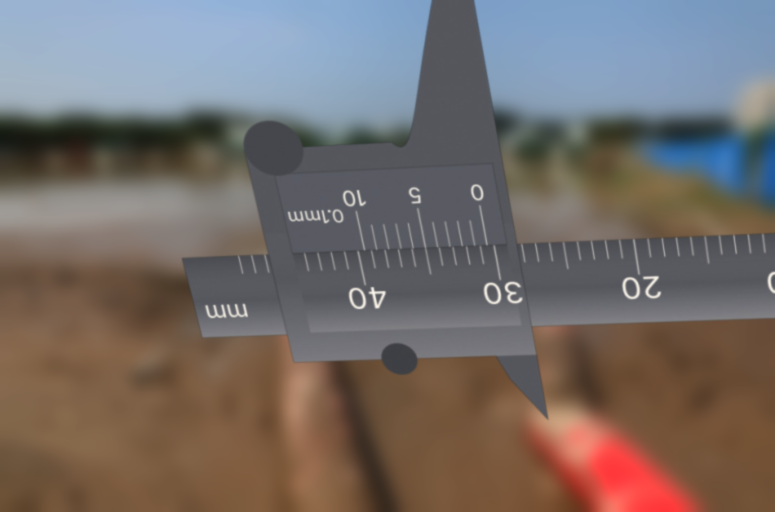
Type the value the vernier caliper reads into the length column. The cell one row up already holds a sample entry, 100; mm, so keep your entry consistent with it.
30.5; mm
